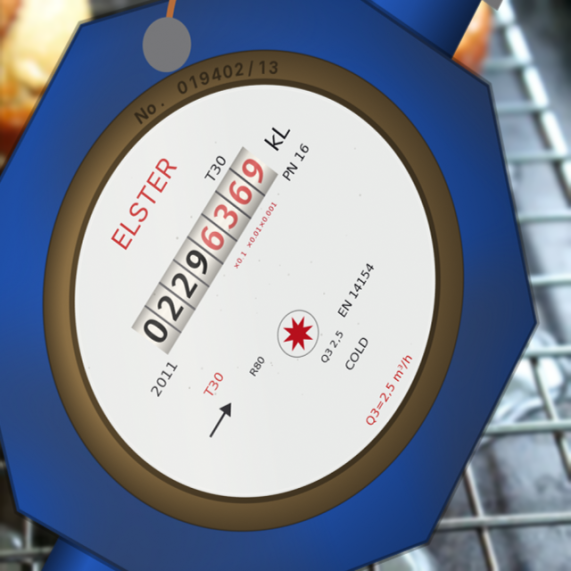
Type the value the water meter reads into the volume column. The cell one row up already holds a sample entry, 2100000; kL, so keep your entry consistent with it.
229.6369; kL
